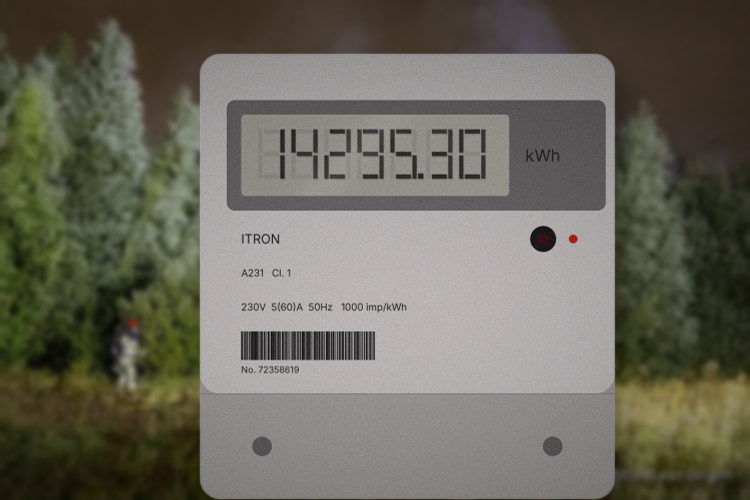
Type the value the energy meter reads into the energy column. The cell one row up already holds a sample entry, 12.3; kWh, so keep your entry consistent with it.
14295.30; kWh
